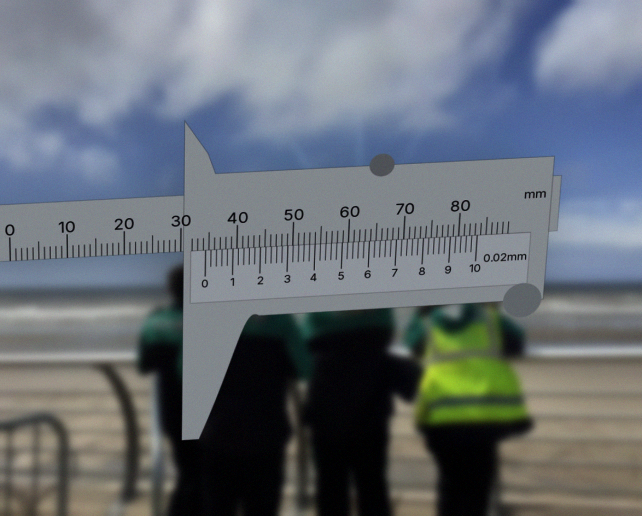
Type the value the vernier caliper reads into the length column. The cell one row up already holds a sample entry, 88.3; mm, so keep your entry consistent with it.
34.4; mm
